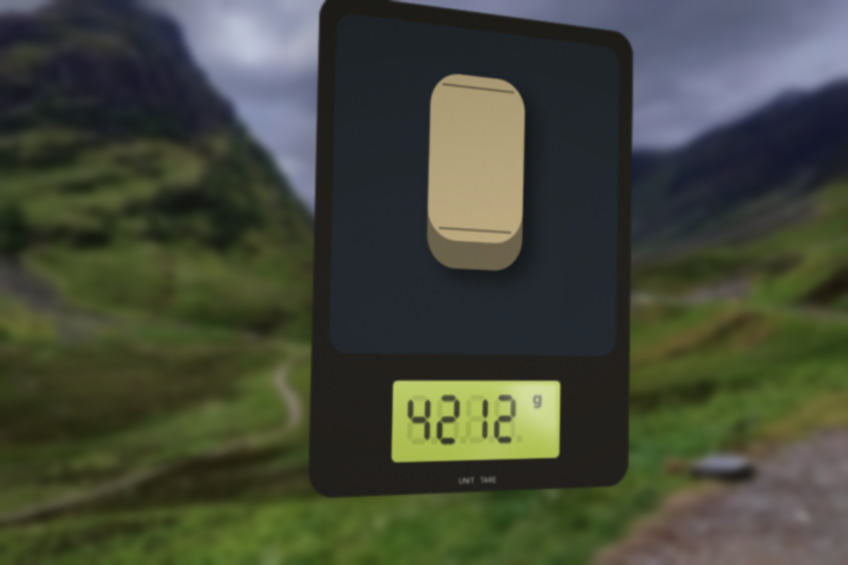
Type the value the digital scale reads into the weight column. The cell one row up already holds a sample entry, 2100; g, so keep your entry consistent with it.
4212; g
